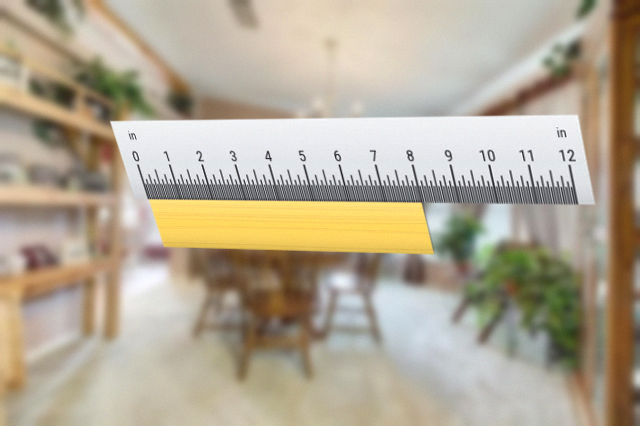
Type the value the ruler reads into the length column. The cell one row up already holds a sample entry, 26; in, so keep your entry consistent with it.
8; in
